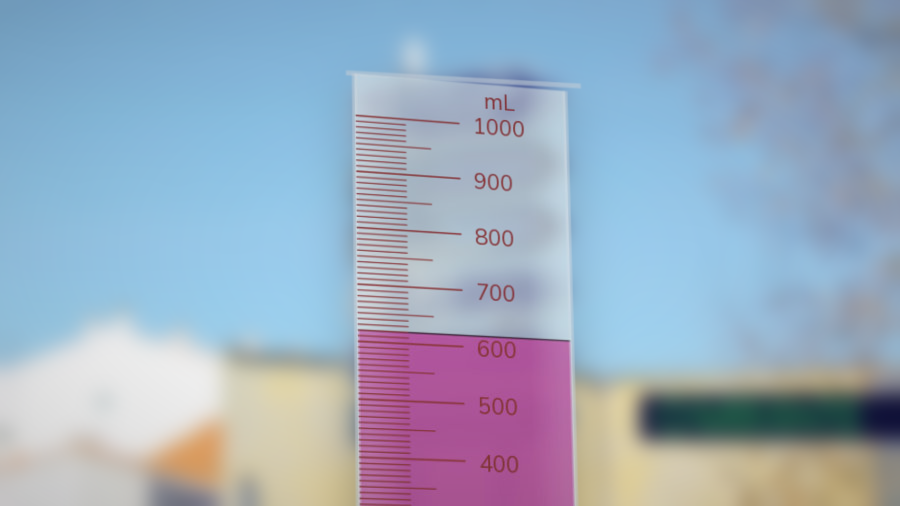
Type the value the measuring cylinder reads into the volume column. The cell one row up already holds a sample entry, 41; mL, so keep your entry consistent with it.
620; mL
